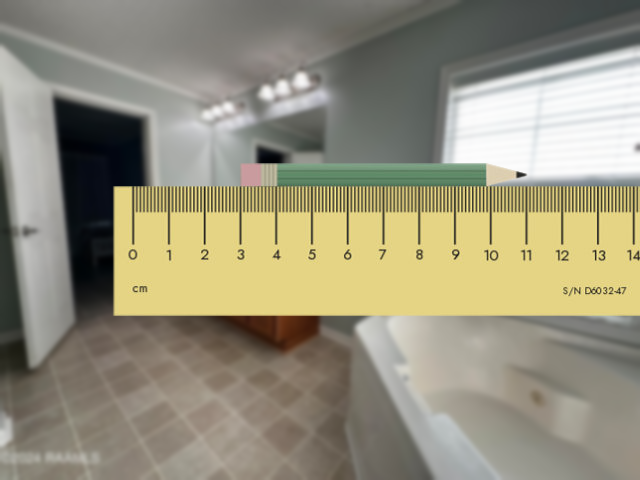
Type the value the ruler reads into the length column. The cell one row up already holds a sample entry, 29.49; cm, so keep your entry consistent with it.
8; cm
